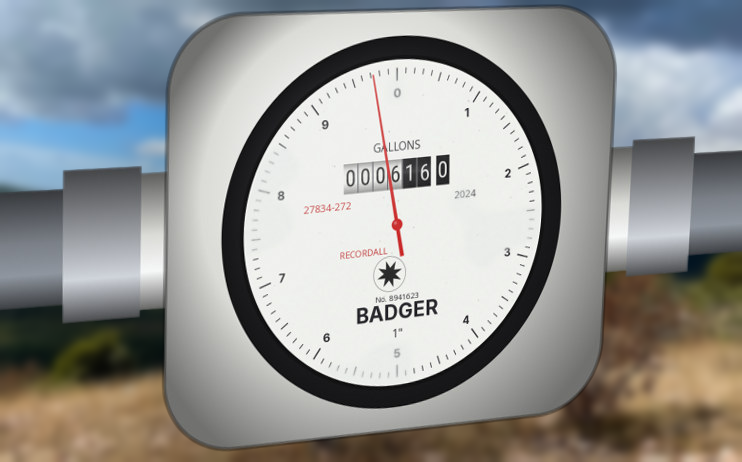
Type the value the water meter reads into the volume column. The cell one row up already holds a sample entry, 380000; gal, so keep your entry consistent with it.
6159.7; gal
